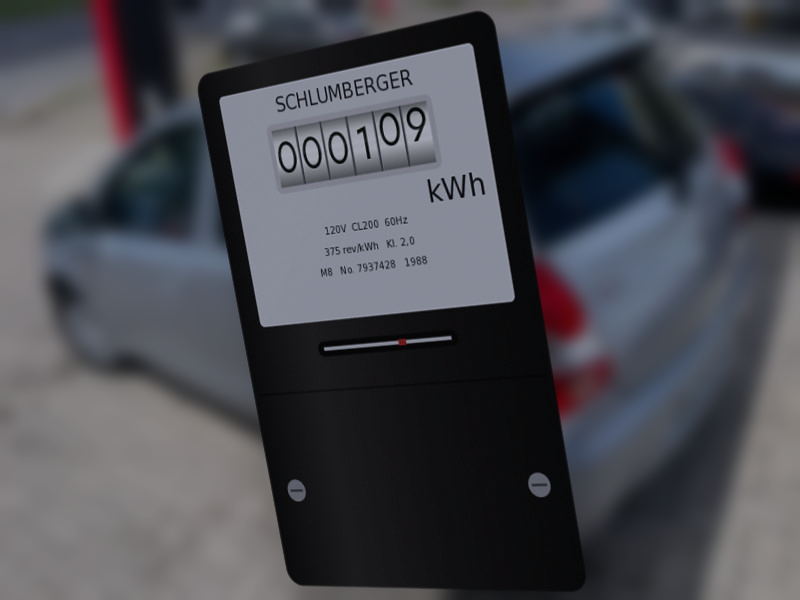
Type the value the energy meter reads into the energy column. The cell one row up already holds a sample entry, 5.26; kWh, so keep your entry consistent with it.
109; kWh
